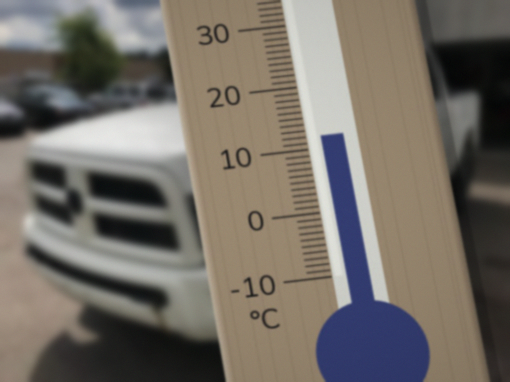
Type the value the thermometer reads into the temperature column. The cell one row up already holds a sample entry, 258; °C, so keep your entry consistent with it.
12; °C
